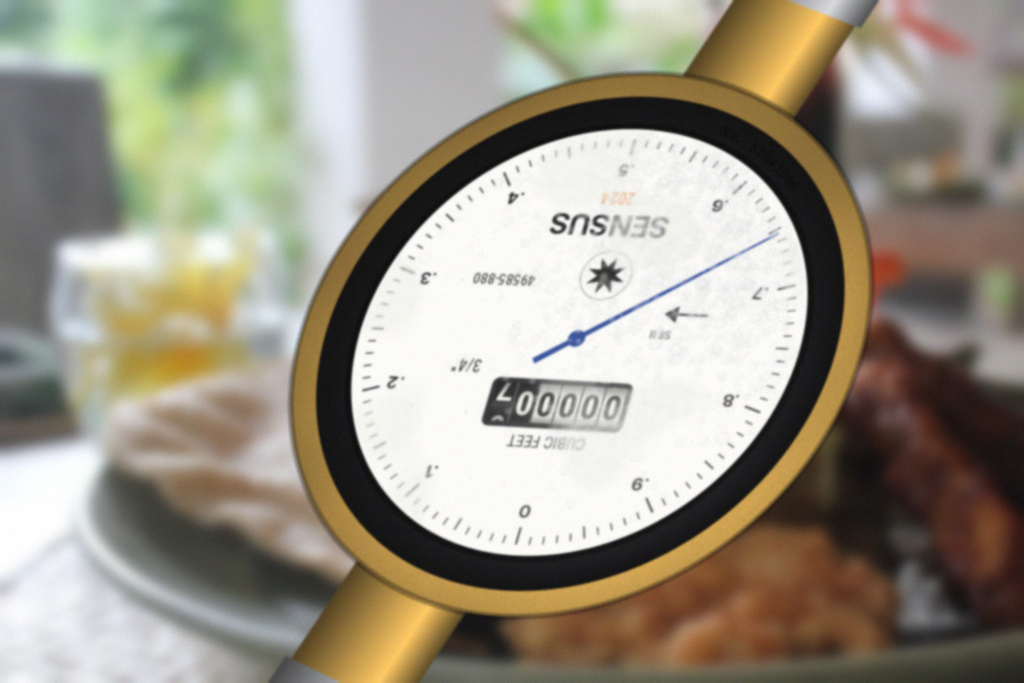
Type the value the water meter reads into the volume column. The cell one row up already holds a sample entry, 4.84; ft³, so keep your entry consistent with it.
6.65; ft³
